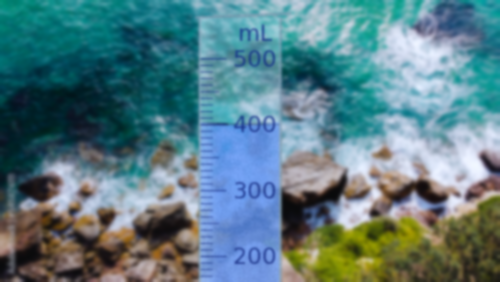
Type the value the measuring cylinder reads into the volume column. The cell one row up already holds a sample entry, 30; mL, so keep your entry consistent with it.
400; mL
